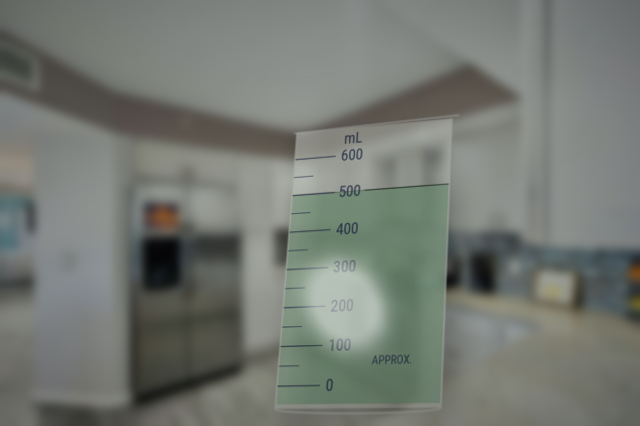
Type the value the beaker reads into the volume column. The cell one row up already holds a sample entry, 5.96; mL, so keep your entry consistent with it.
500; mL
